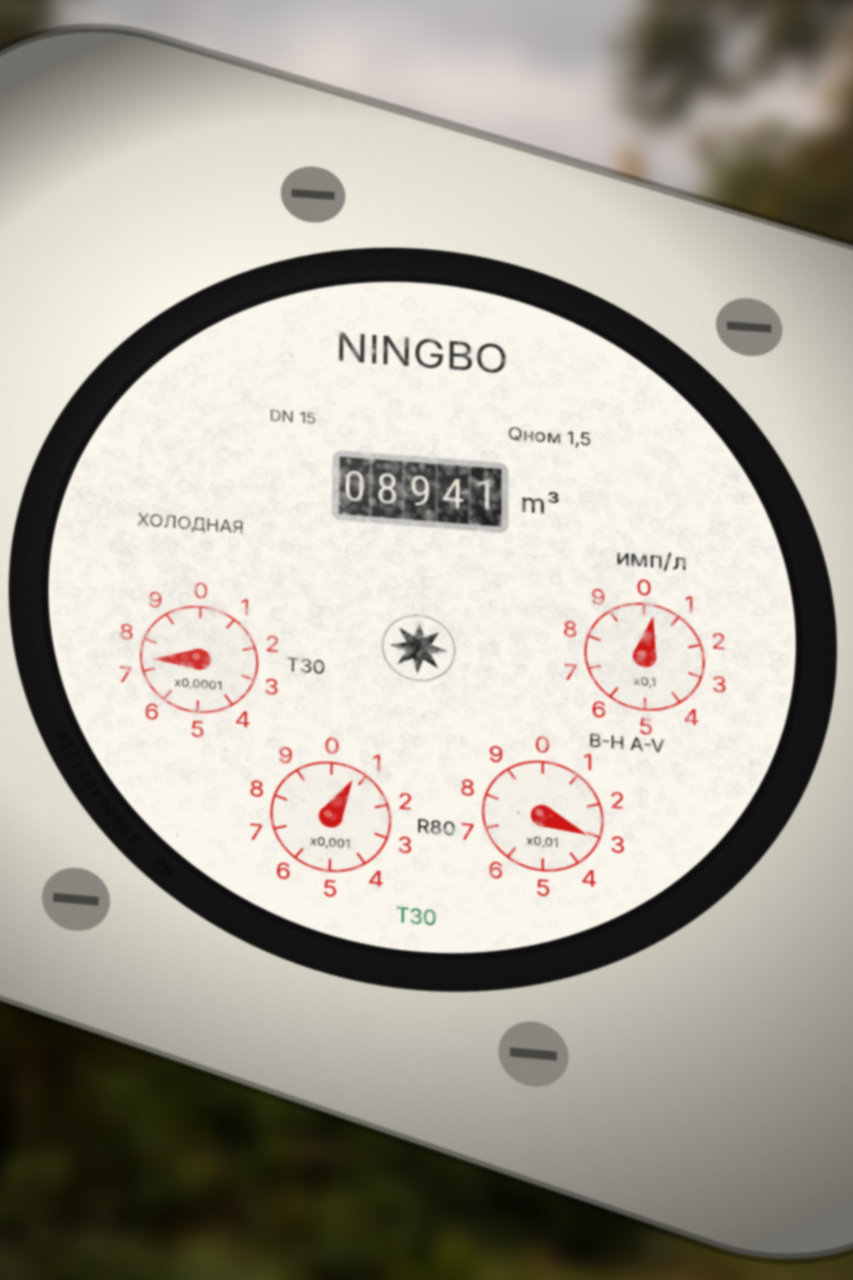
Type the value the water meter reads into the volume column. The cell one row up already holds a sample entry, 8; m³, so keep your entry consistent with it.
8941.0307; m³
